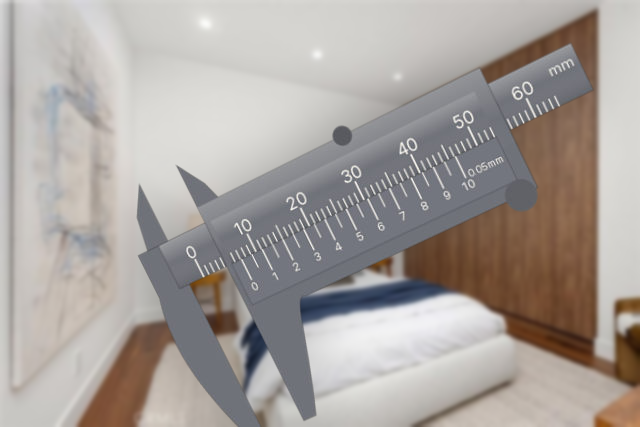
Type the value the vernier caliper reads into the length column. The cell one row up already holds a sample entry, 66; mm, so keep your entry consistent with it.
7.2; mm
